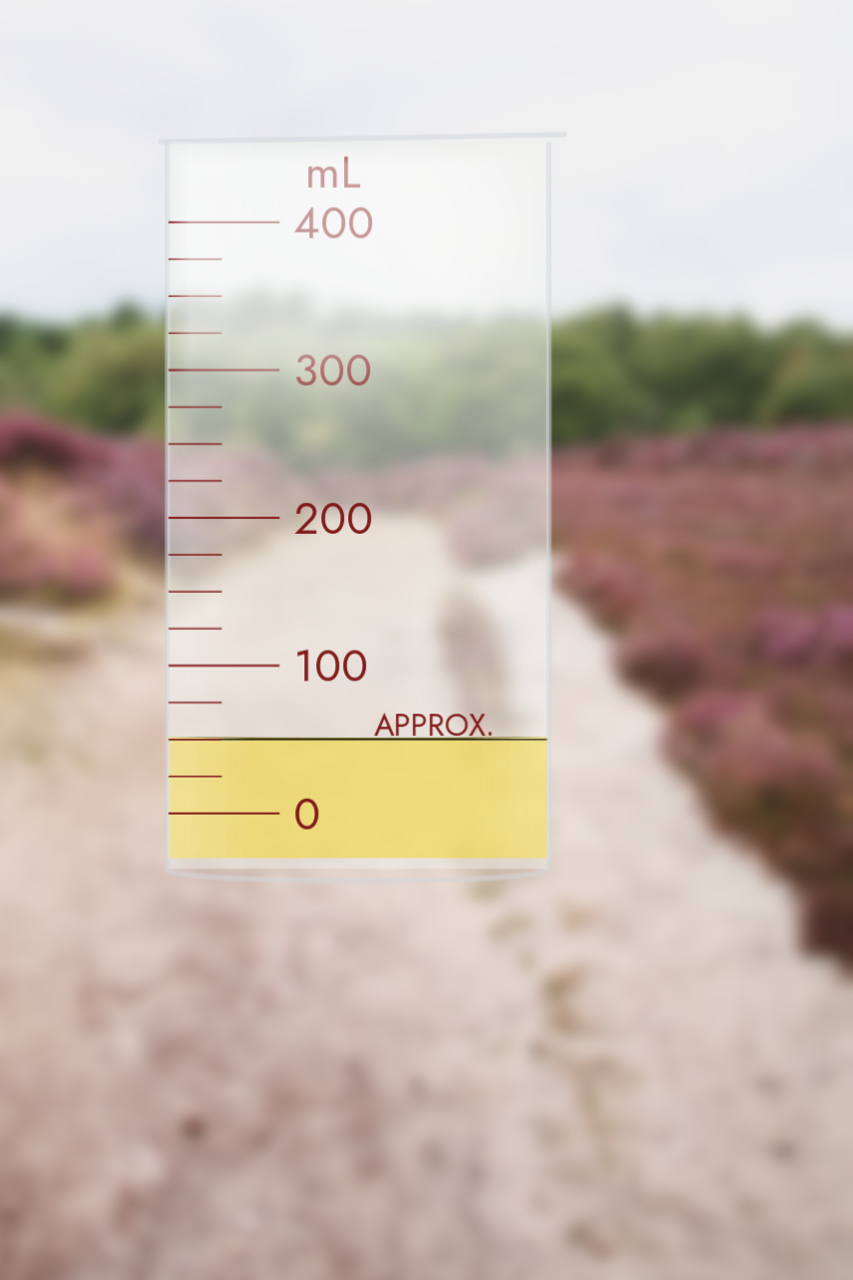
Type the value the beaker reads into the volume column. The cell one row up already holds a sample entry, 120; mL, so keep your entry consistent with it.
50; mL
